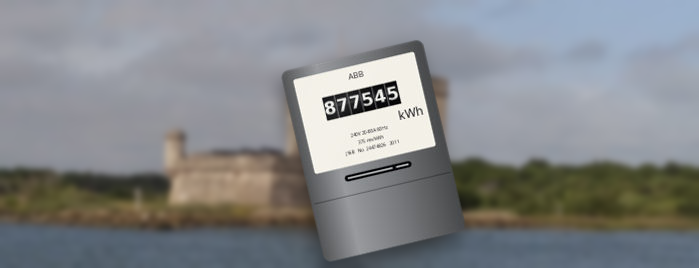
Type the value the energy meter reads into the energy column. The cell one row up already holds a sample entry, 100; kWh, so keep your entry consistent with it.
877545; kWh
